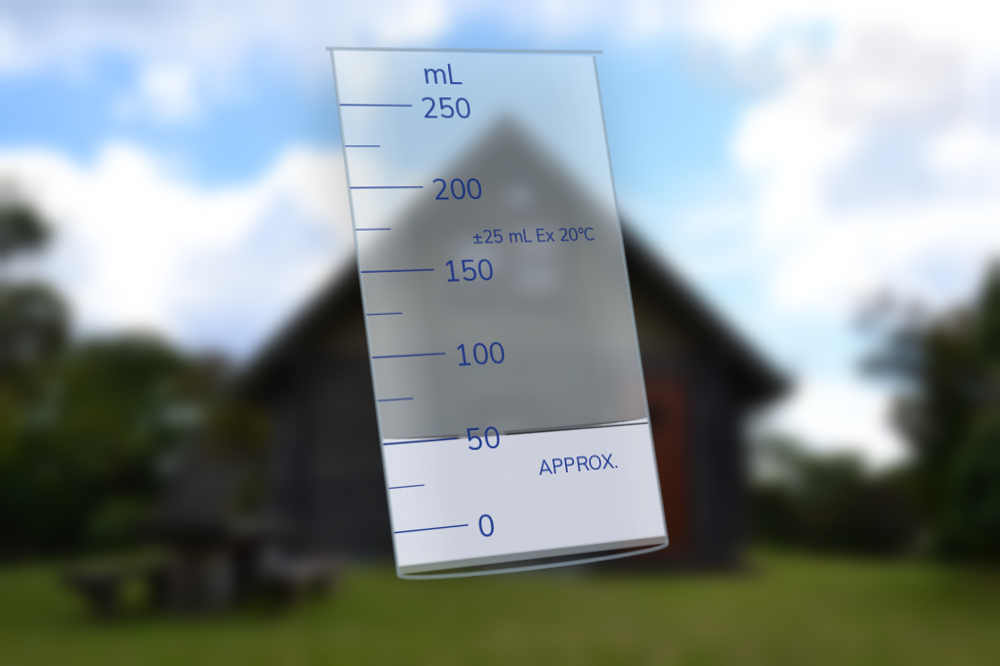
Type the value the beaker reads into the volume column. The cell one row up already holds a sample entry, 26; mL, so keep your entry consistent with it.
50; mL
